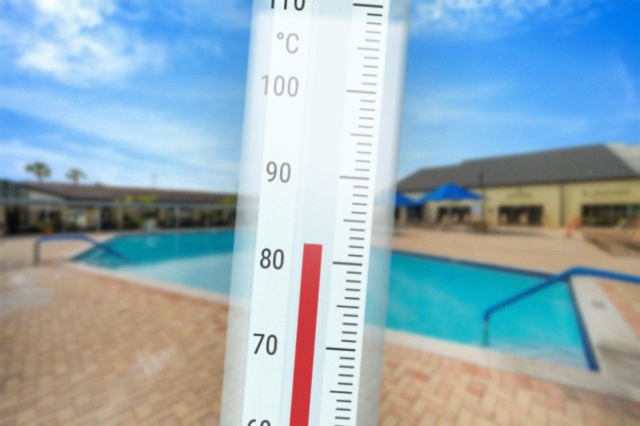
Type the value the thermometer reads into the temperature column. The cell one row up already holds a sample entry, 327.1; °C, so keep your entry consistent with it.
82; °C
